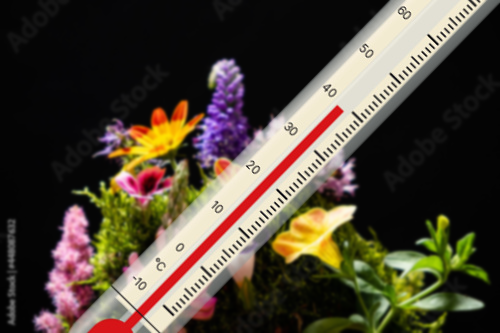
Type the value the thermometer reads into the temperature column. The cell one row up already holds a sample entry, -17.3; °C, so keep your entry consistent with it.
39; °C
